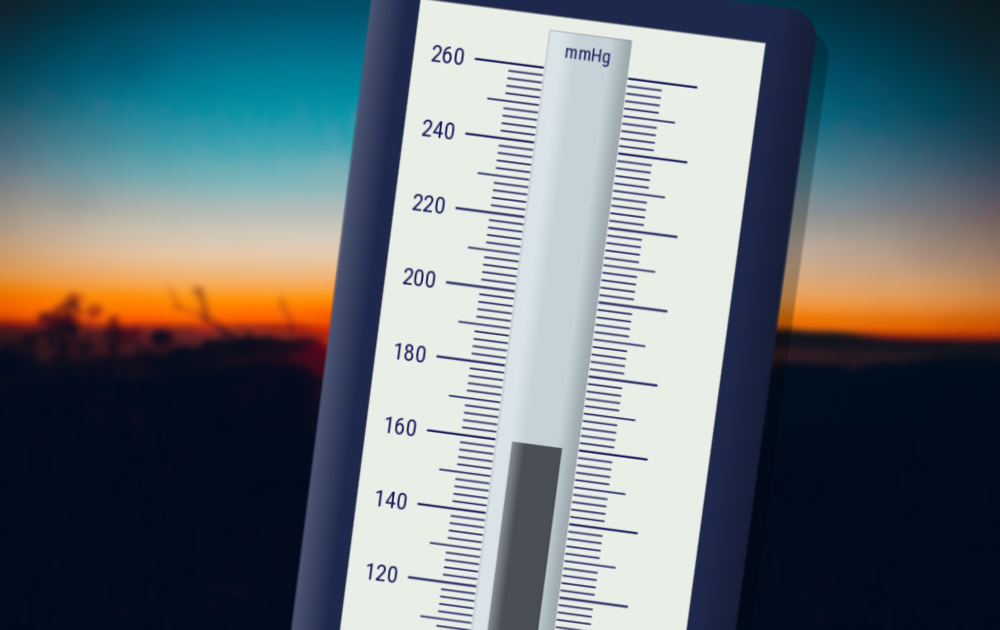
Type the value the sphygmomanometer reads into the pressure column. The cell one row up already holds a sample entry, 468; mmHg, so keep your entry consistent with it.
160; mmHg
